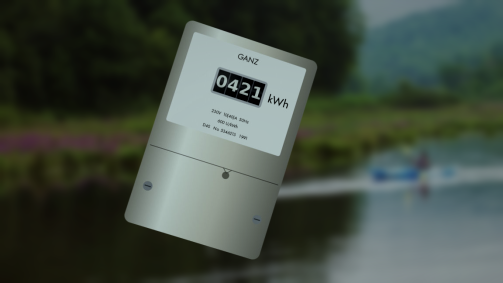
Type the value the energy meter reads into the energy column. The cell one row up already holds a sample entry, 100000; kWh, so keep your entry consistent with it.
421; kWh
